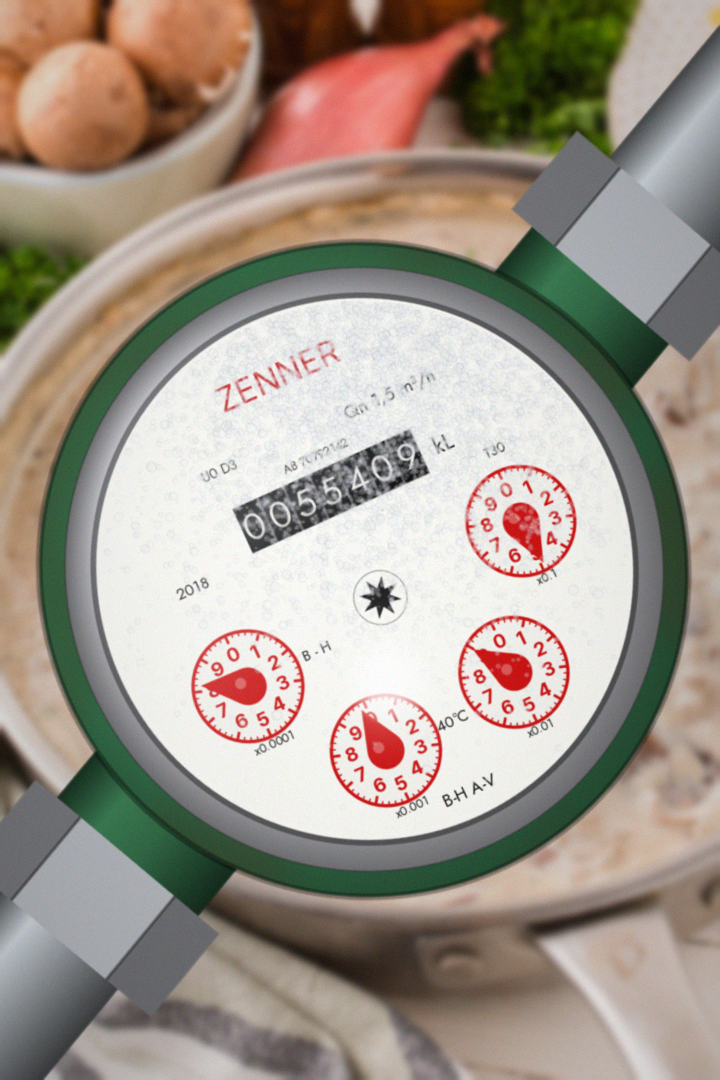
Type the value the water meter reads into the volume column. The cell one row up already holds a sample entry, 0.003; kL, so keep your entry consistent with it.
55409.4898; kL
